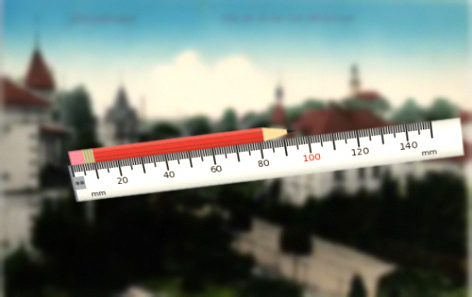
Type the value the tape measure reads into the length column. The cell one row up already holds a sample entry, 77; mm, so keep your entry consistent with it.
95; mm
